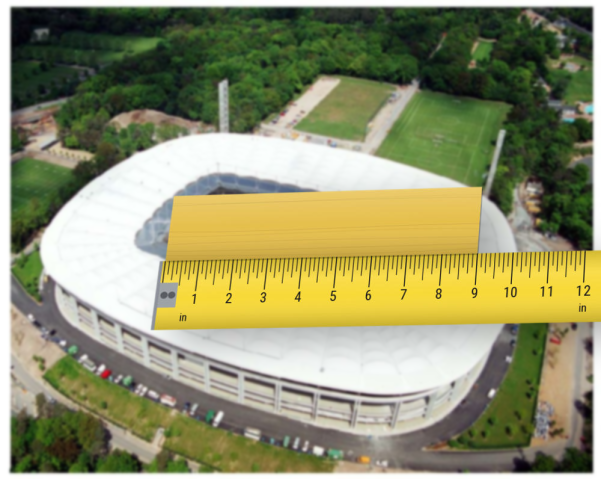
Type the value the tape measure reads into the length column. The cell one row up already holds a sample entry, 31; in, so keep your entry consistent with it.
9; in
